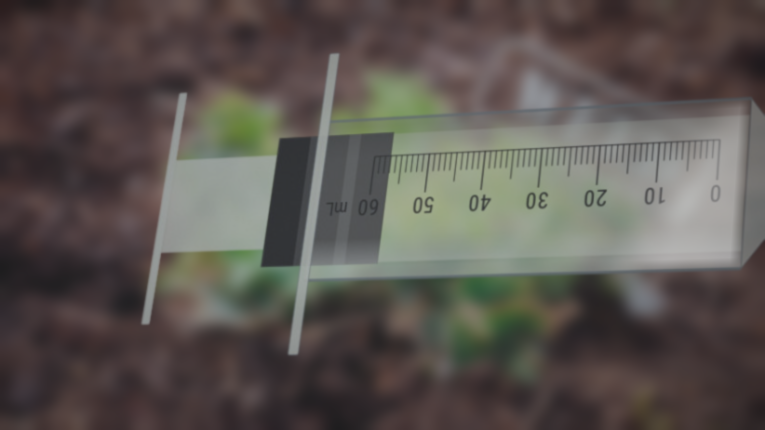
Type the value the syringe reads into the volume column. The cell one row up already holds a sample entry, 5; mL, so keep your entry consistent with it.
57; mL
